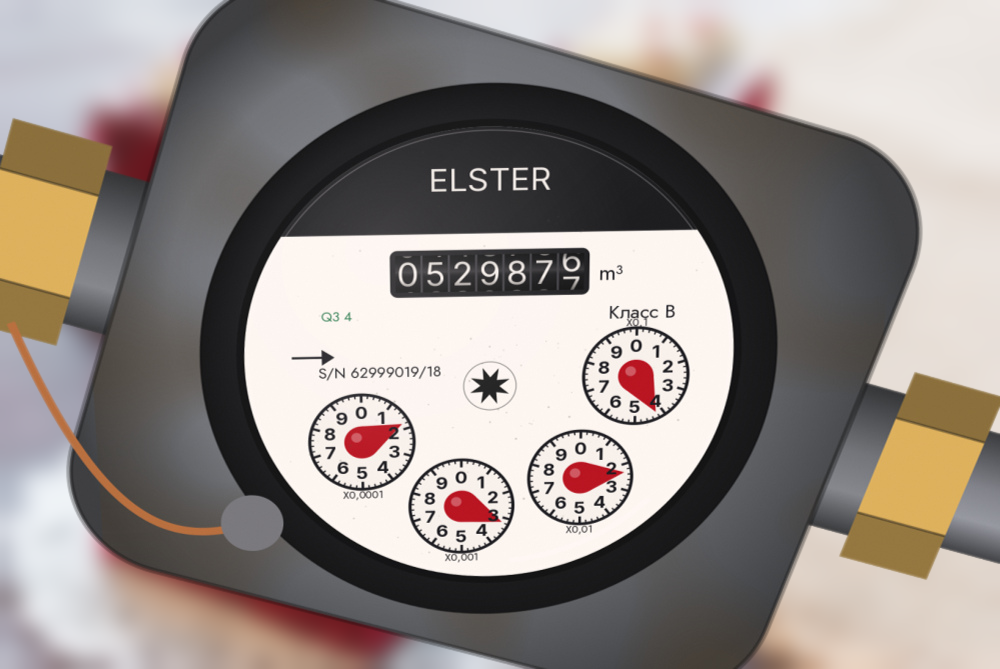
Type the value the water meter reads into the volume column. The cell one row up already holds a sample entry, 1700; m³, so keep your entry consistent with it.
529876.4231; m³
